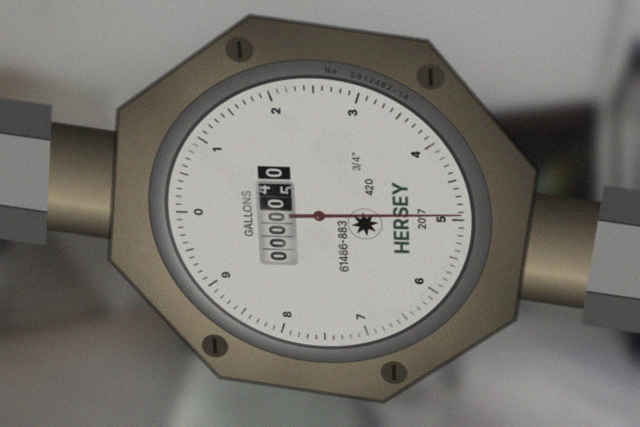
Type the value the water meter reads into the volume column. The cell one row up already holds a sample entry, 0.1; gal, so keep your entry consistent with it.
44.9; gal
